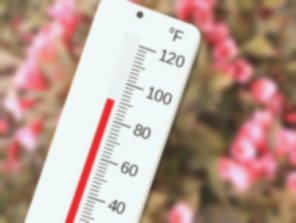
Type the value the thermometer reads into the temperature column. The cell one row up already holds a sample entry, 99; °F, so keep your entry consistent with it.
90; °F
